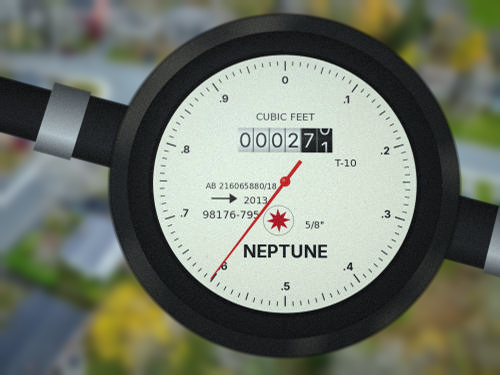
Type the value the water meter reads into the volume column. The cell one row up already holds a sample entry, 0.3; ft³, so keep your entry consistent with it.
270.60; ft³
